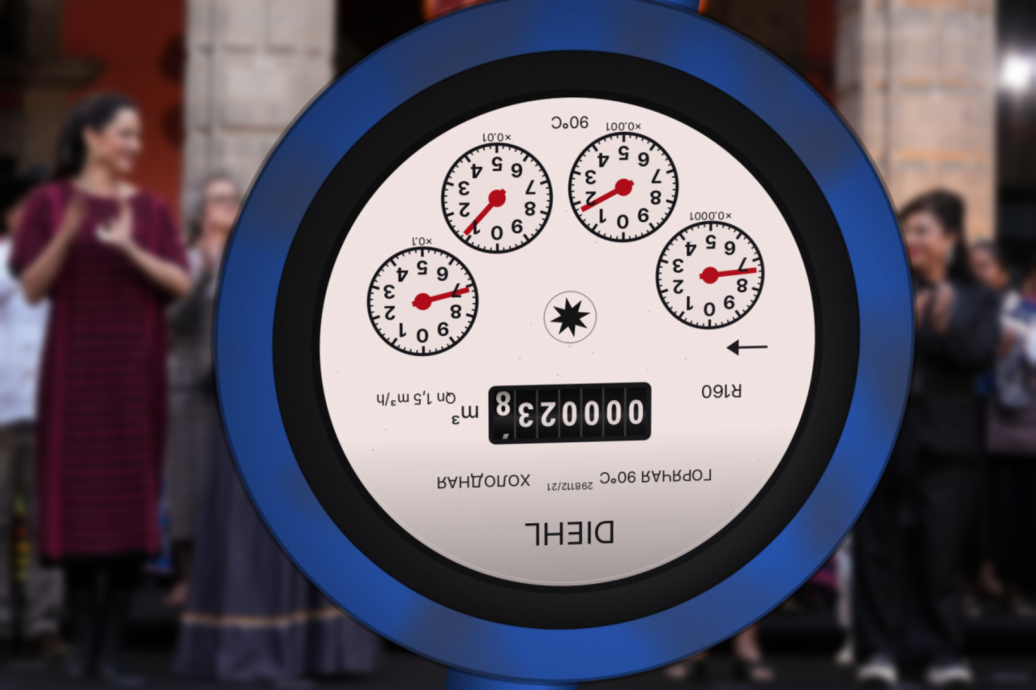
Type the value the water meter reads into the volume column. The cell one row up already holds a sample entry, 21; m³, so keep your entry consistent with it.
237.7117; m³
